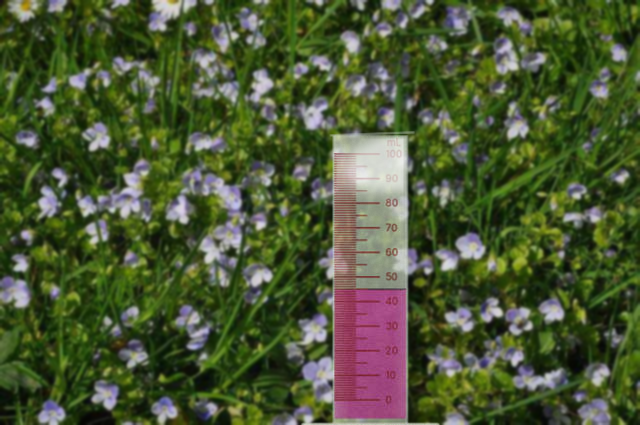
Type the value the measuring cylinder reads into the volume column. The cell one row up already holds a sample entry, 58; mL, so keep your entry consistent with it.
45; mL
